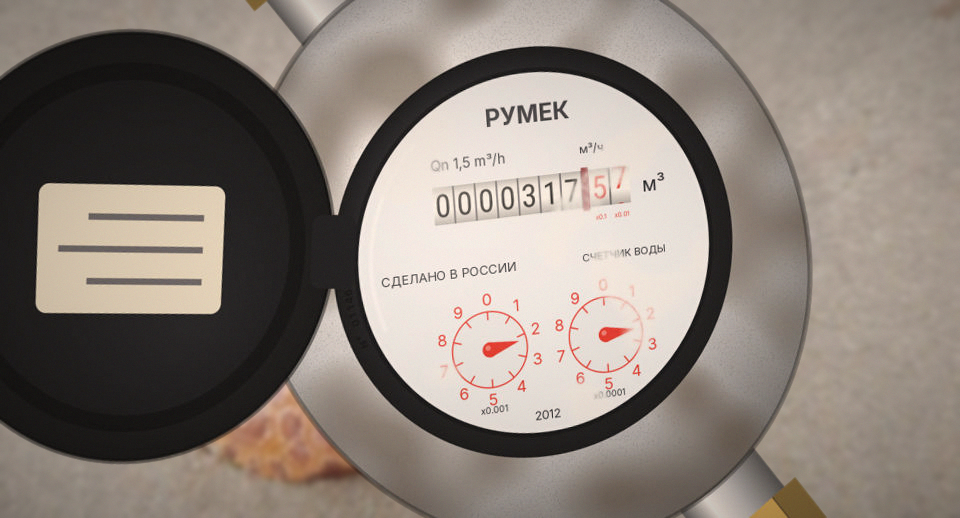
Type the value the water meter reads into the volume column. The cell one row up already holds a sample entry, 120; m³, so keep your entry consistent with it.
317.5722; m³
